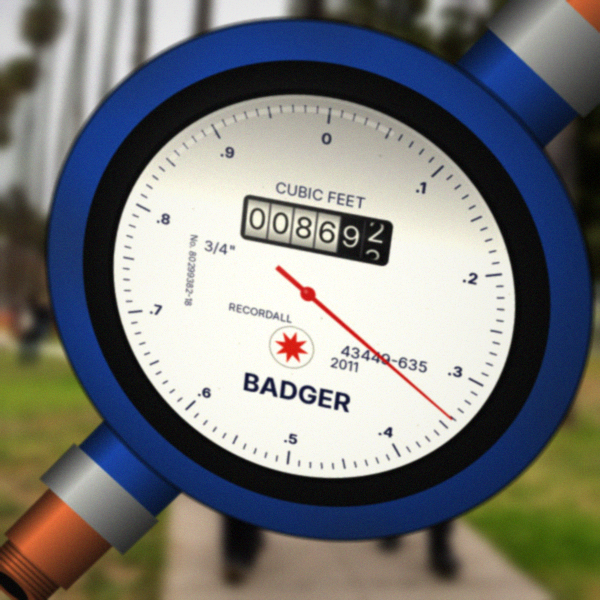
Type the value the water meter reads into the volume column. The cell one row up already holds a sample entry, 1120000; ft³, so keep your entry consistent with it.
8692.34; ft³
